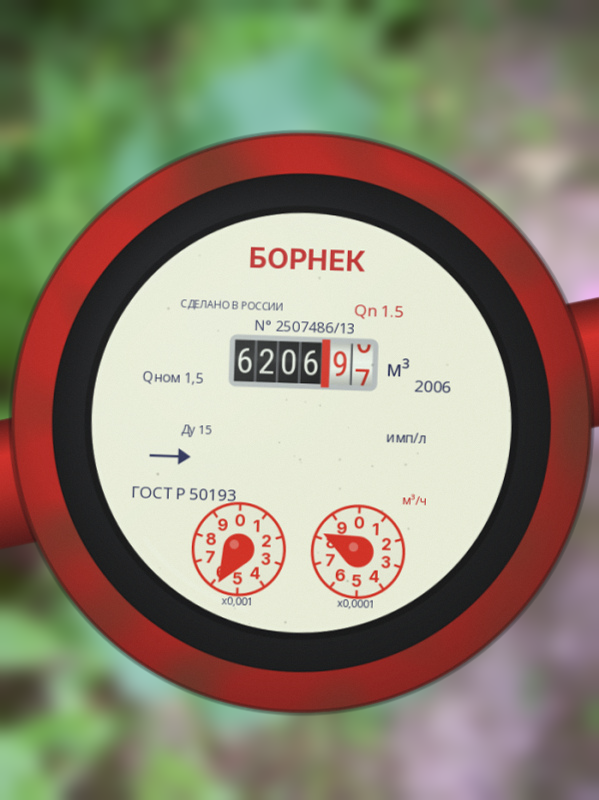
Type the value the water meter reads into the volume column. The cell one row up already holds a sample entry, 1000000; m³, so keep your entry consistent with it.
6206.9658; m³
